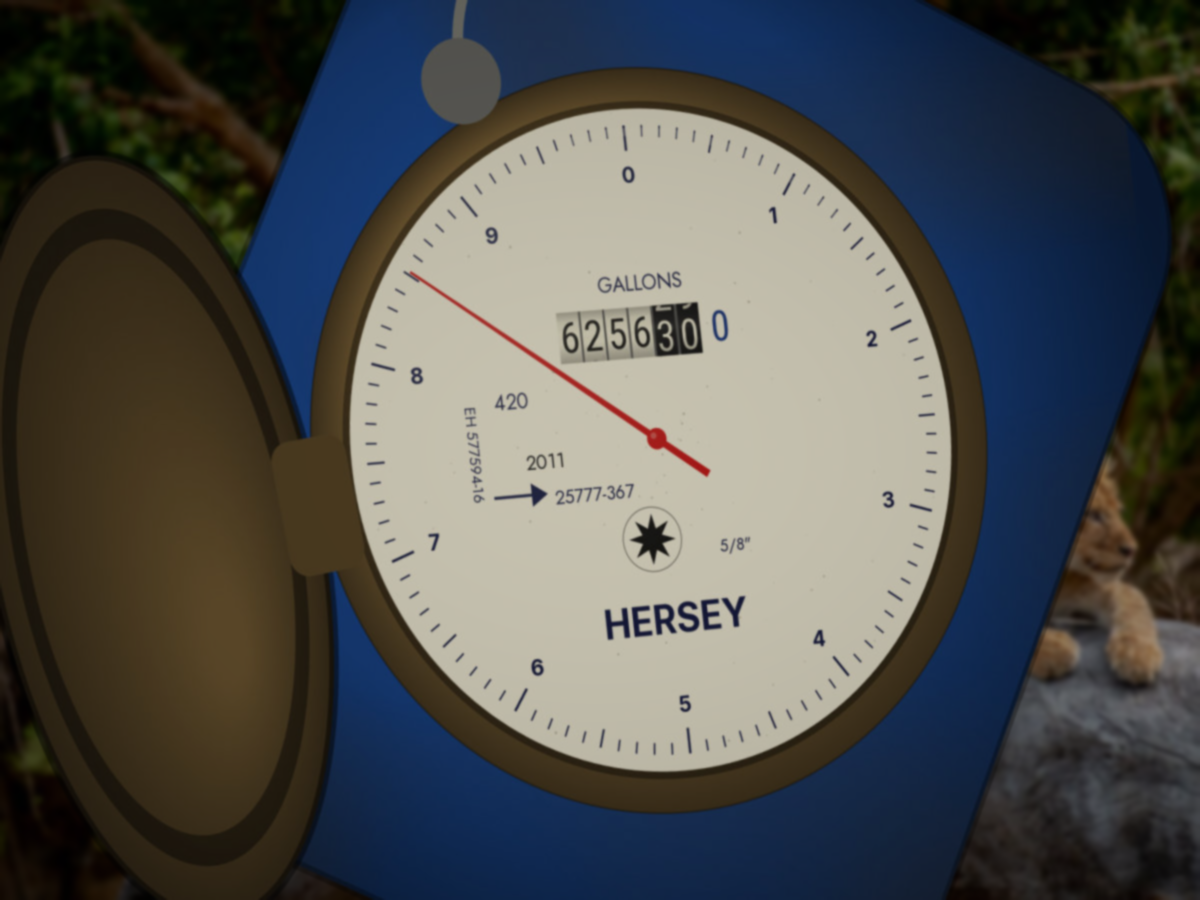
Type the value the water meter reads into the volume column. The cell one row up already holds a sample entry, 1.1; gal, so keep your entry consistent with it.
6256298.5; gal
